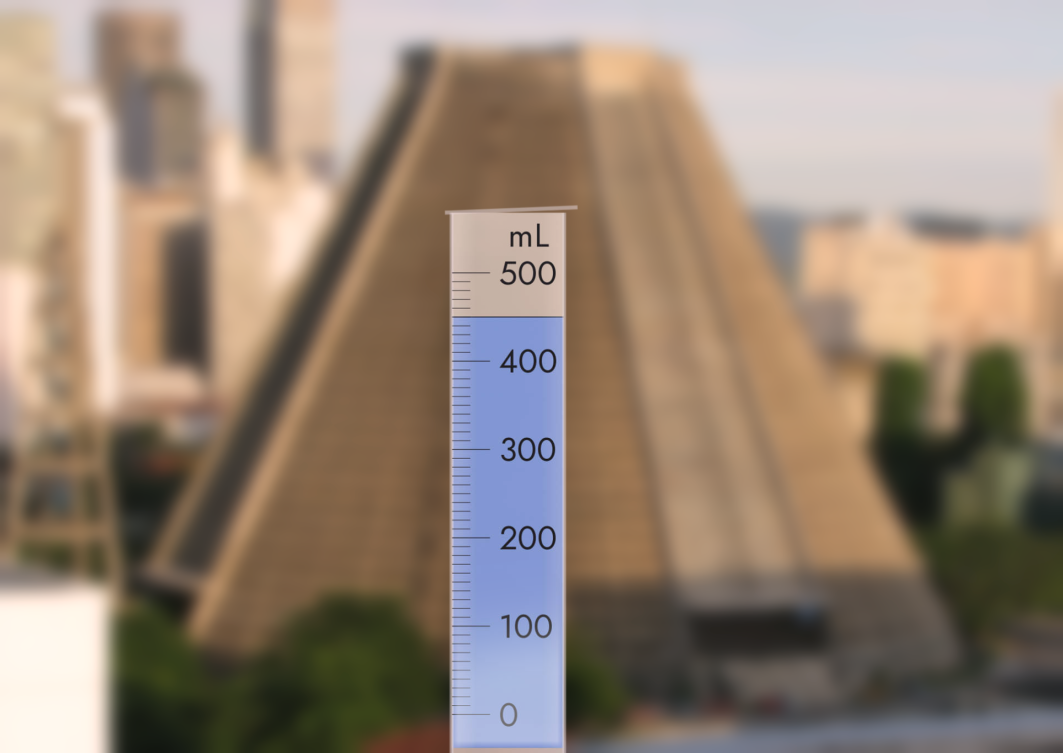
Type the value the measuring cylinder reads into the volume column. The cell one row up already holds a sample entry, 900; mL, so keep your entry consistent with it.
450; mL
